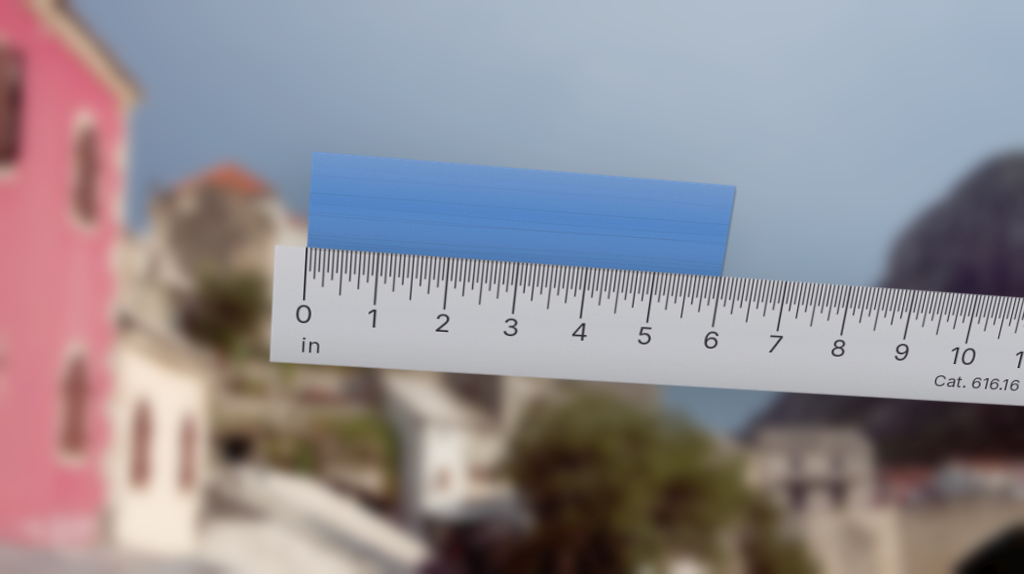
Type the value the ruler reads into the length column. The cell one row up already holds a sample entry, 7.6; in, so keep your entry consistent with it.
6; in
